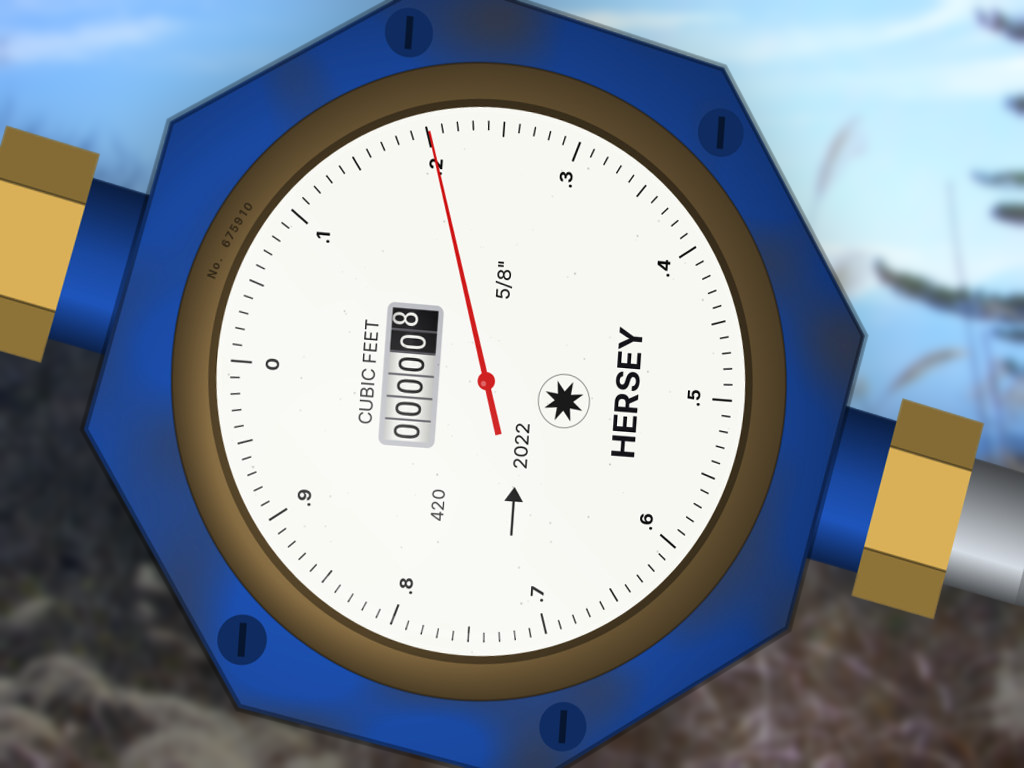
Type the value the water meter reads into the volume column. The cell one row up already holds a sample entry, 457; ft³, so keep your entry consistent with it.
8.20; ft³
